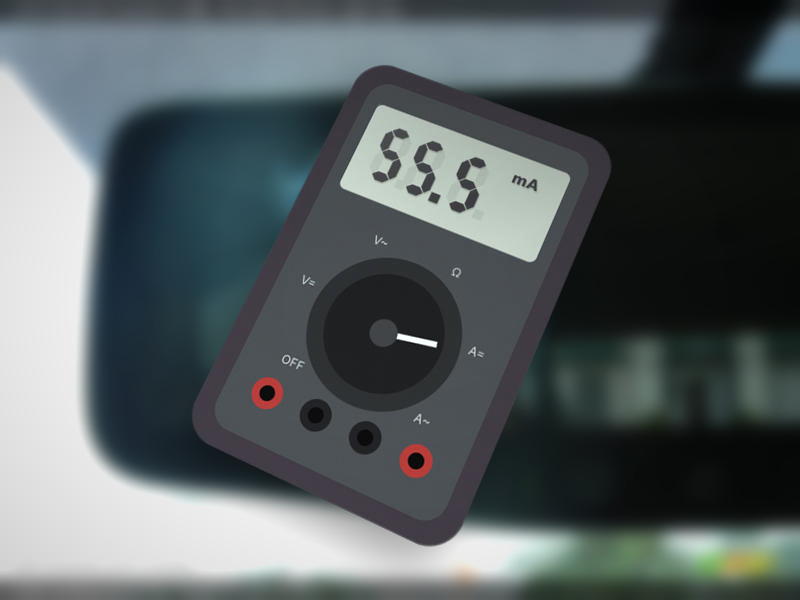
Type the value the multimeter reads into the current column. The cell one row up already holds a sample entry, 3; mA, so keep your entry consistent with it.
55.5; mA
